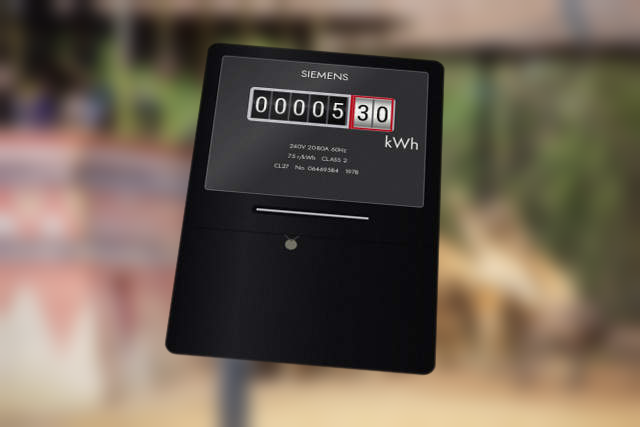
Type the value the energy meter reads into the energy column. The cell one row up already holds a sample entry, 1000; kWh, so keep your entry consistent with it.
5.30; kWh
